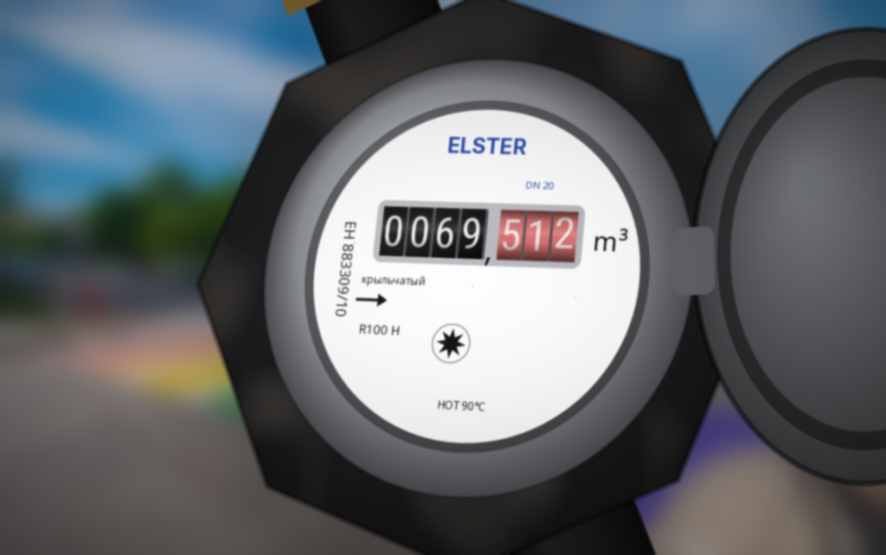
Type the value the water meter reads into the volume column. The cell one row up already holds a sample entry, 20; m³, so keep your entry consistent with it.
69.512; m³
